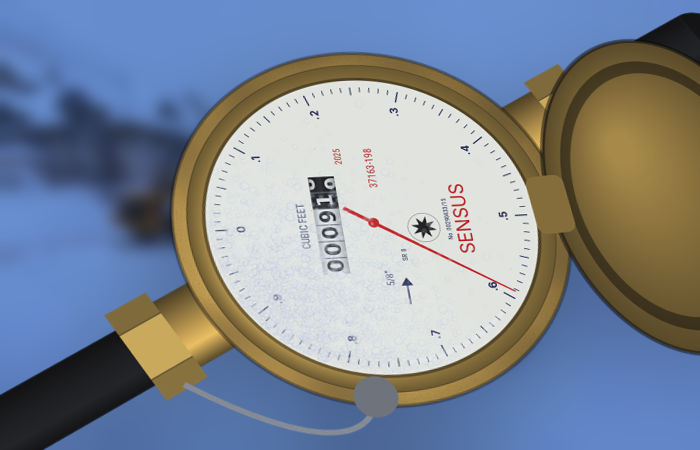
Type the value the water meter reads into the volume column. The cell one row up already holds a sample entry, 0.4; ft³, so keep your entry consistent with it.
918.59; ft³
